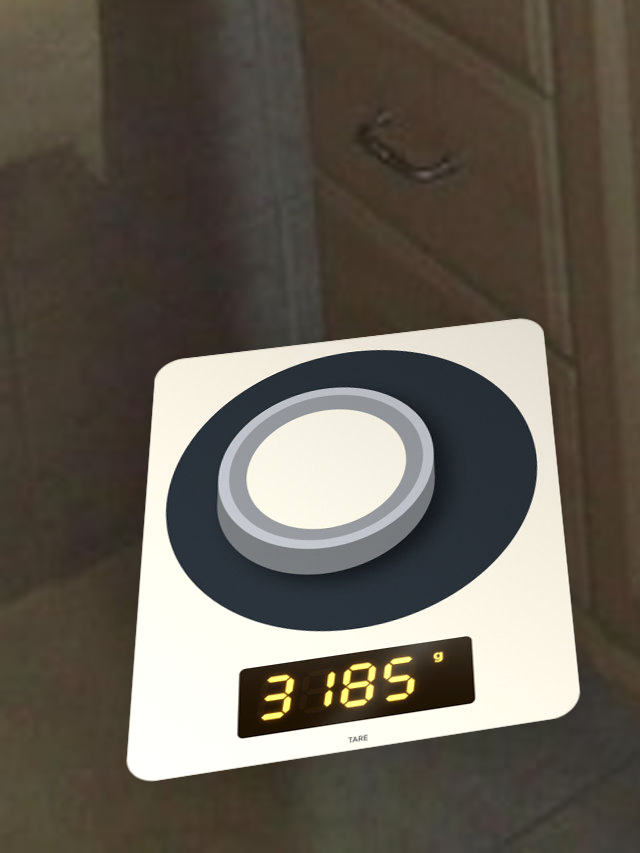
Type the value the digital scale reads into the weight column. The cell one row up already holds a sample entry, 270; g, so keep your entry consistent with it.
3185; g
